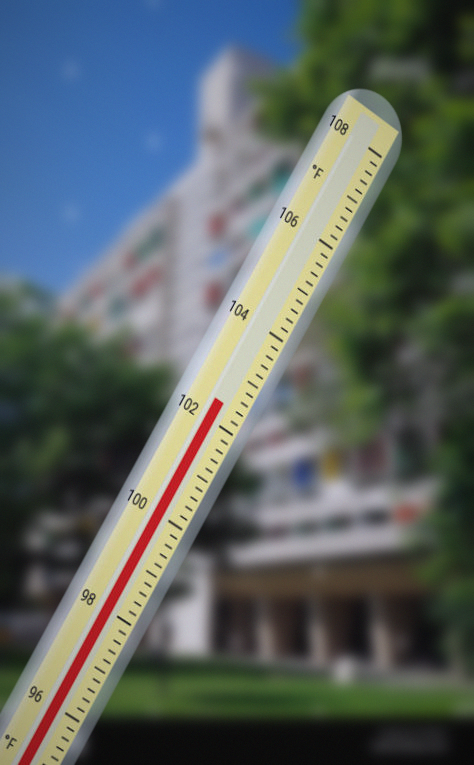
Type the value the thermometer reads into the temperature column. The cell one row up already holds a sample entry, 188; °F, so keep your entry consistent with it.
102.4; °F
